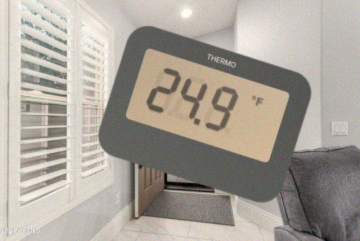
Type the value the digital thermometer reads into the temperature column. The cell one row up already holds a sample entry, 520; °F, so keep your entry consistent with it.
24.9; °F
